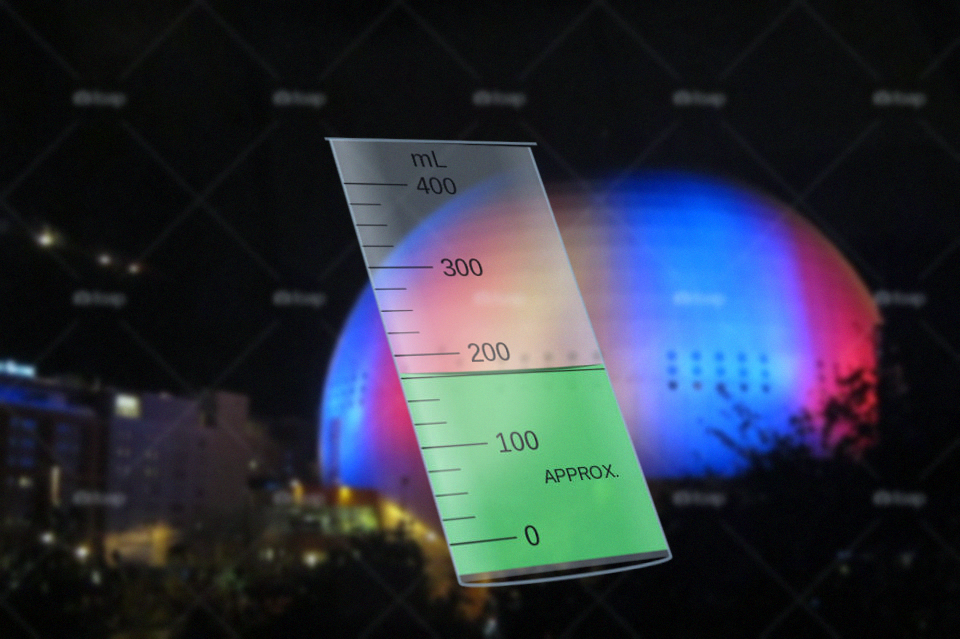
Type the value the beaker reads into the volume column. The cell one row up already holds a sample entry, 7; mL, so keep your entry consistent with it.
175; mL
